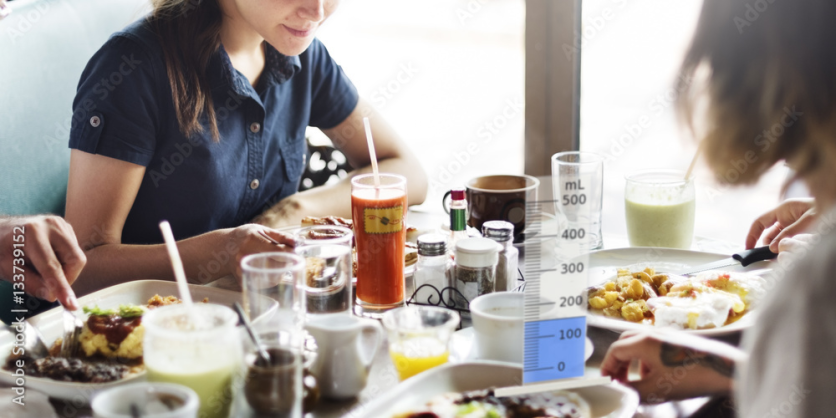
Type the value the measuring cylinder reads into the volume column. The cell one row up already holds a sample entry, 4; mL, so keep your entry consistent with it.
150; mL
